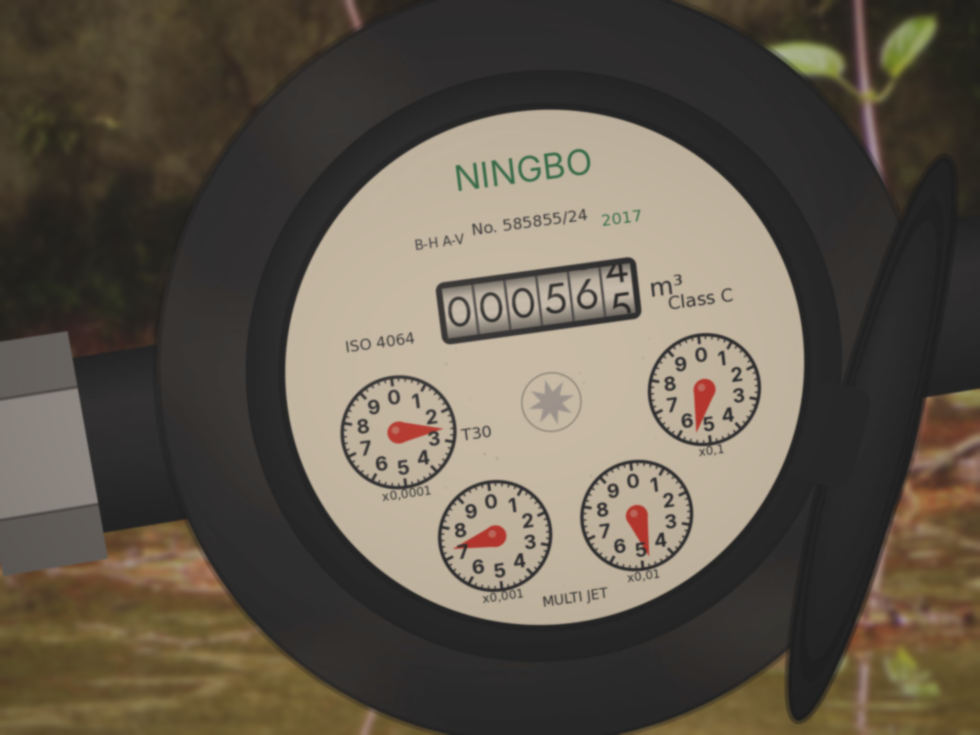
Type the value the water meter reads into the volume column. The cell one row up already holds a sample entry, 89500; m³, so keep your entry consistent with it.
564.5472; m³
